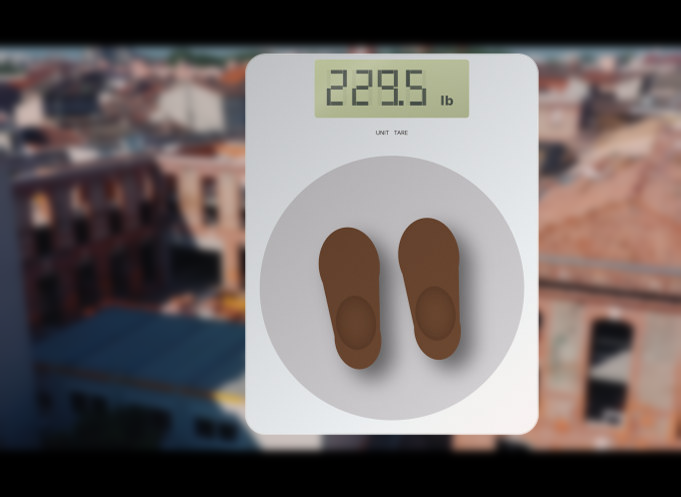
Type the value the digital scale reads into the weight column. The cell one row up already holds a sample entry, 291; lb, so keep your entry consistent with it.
229.5; lb
